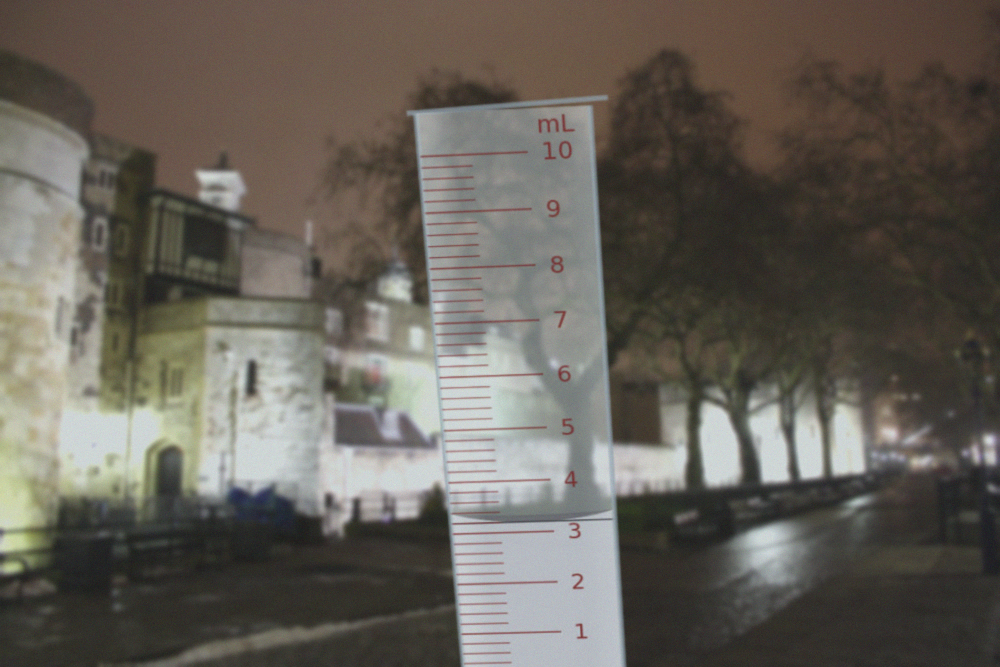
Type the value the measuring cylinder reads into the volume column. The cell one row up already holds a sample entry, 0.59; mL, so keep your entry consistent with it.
3.2; mL
